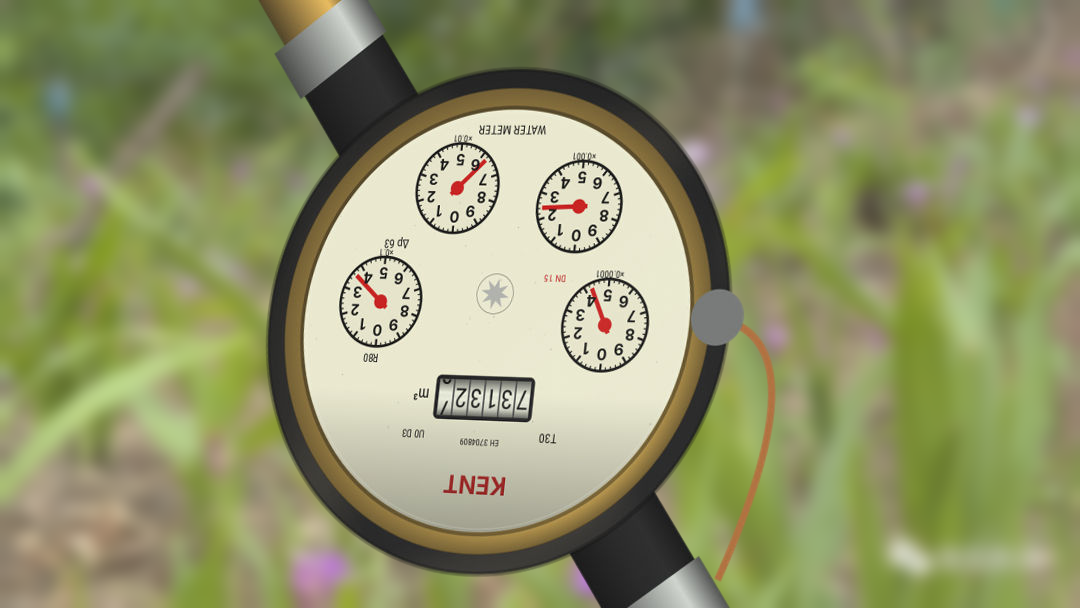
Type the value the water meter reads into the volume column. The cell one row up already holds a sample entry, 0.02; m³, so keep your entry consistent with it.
731327.3624; m³
